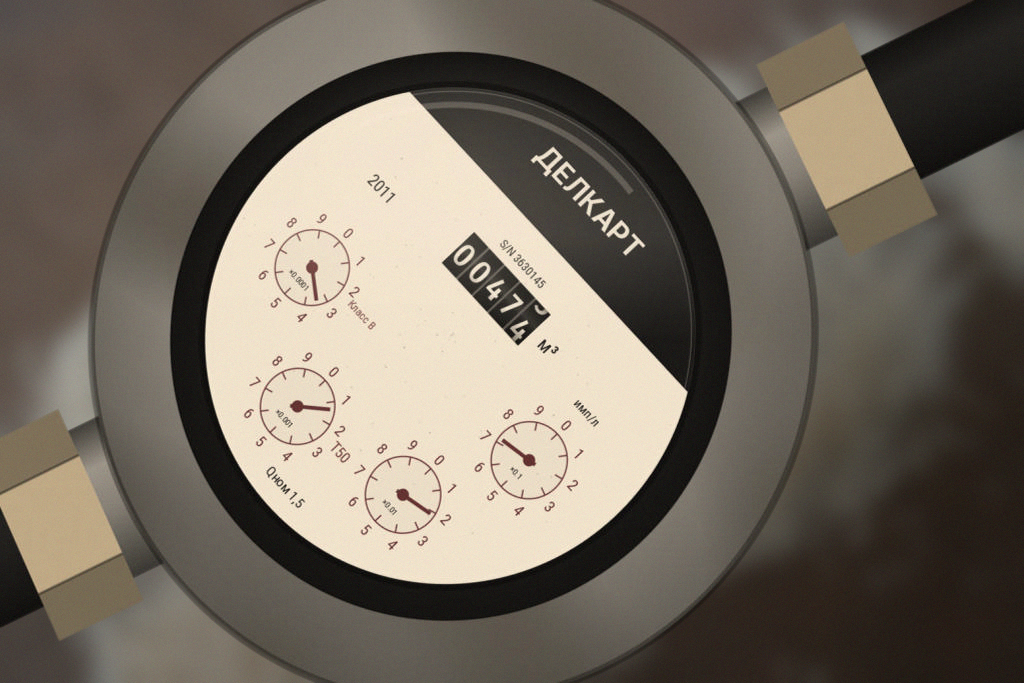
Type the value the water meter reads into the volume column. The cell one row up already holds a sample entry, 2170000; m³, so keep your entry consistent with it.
473.7213; m³
